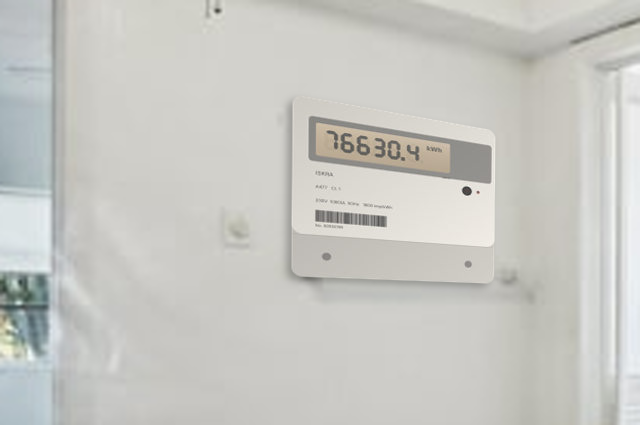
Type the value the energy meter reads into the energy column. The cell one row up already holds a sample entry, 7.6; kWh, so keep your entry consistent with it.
76630.4; kWh
